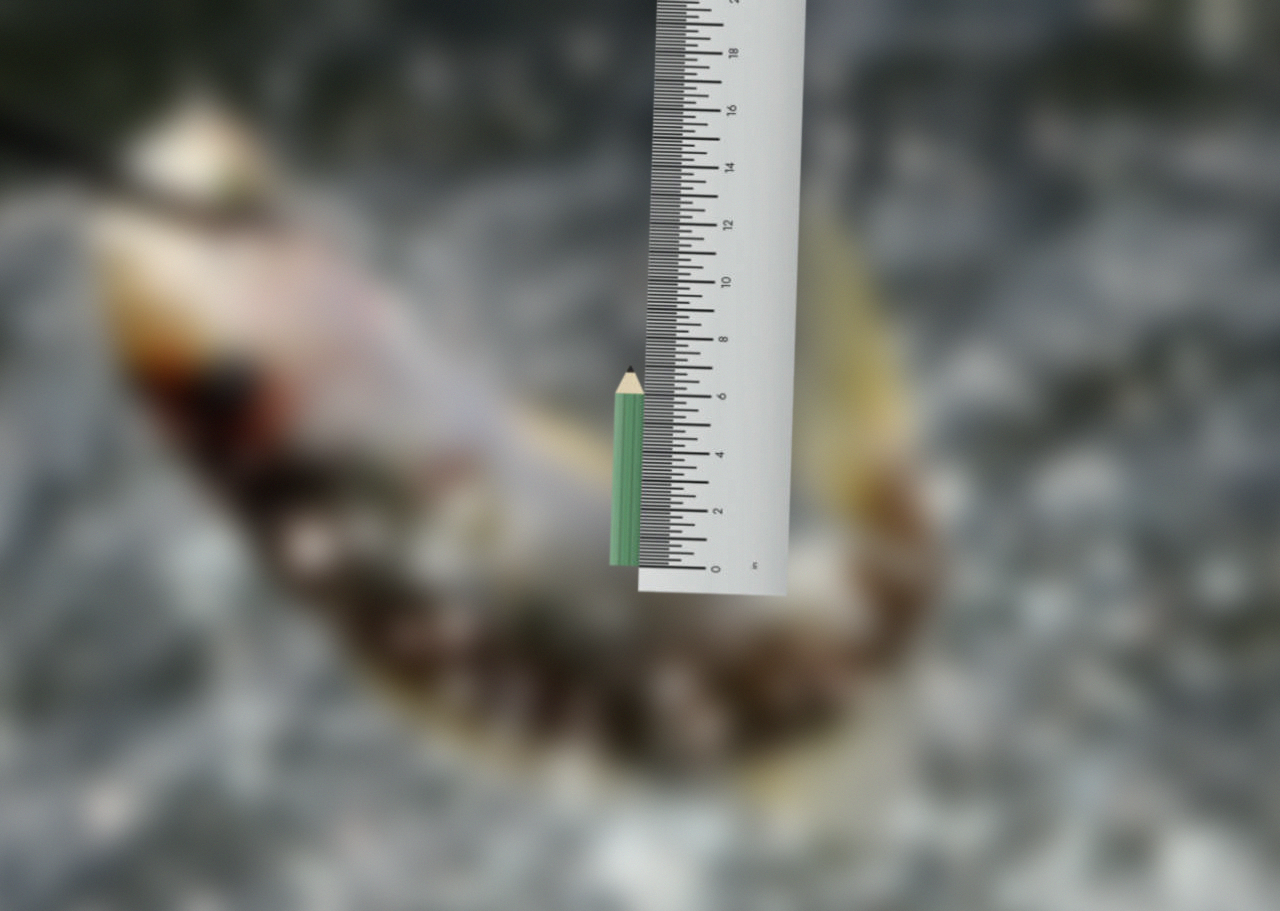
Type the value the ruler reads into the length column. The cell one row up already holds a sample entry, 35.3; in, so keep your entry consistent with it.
7; in
